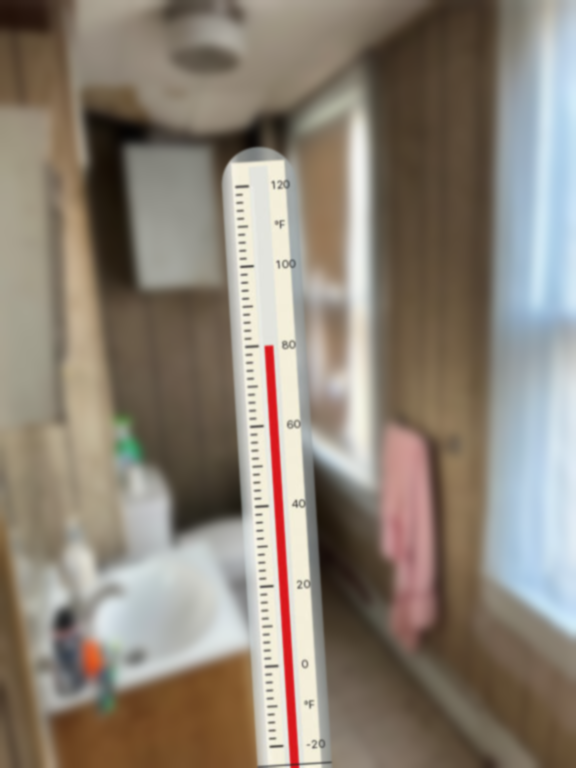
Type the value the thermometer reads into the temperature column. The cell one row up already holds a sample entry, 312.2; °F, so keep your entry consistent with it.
80; °F
